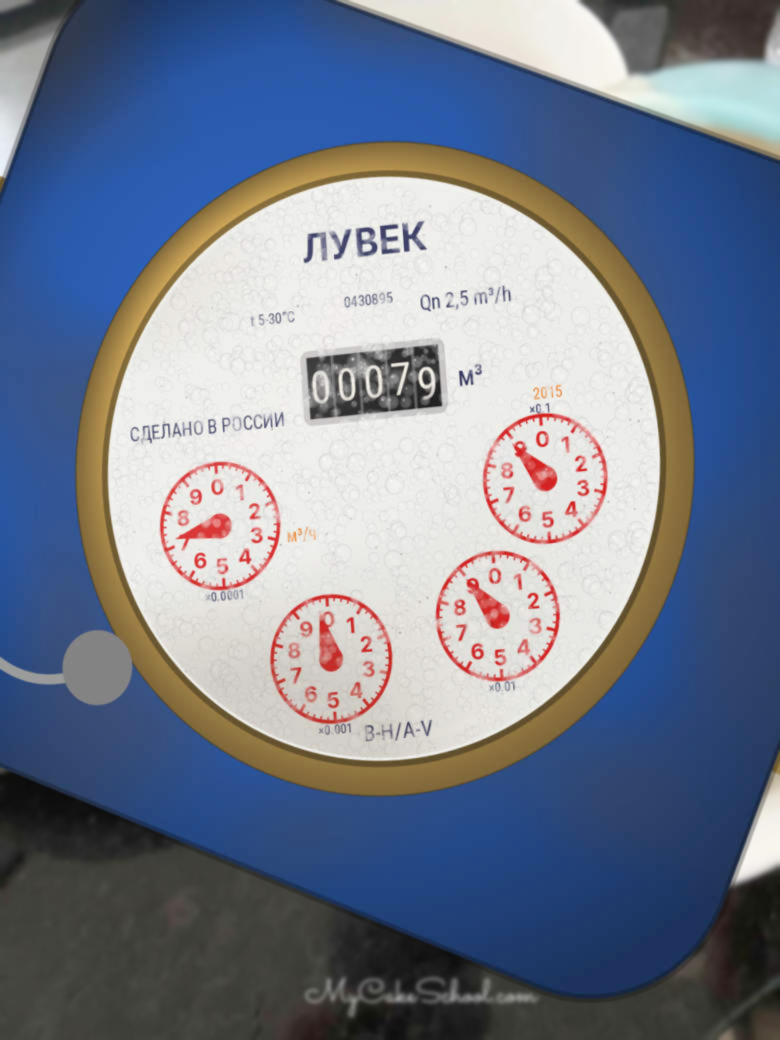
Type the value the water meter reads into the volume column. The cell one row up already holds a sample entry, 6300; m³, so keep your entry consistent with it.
78.8897; m³
